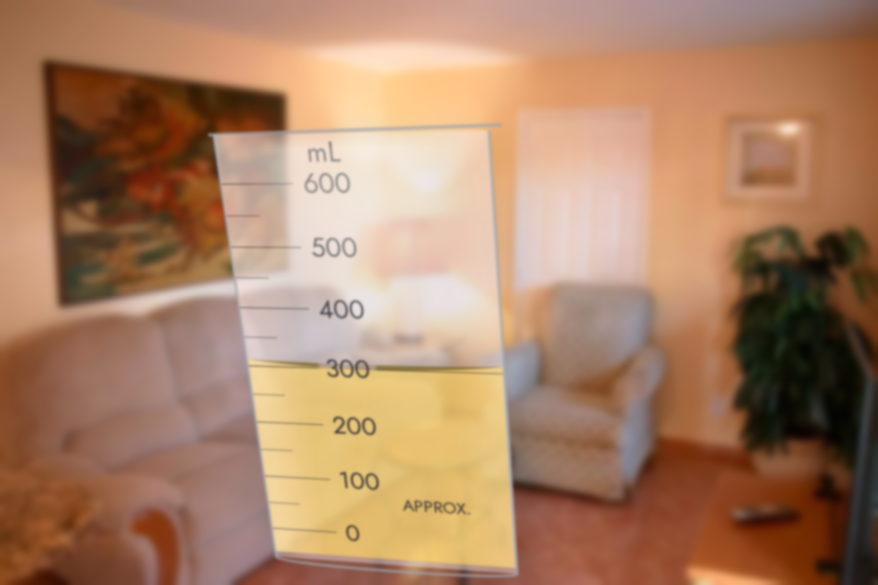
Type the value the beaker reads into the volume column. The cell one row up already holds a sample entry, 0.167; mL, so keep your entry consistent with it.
300; mL
